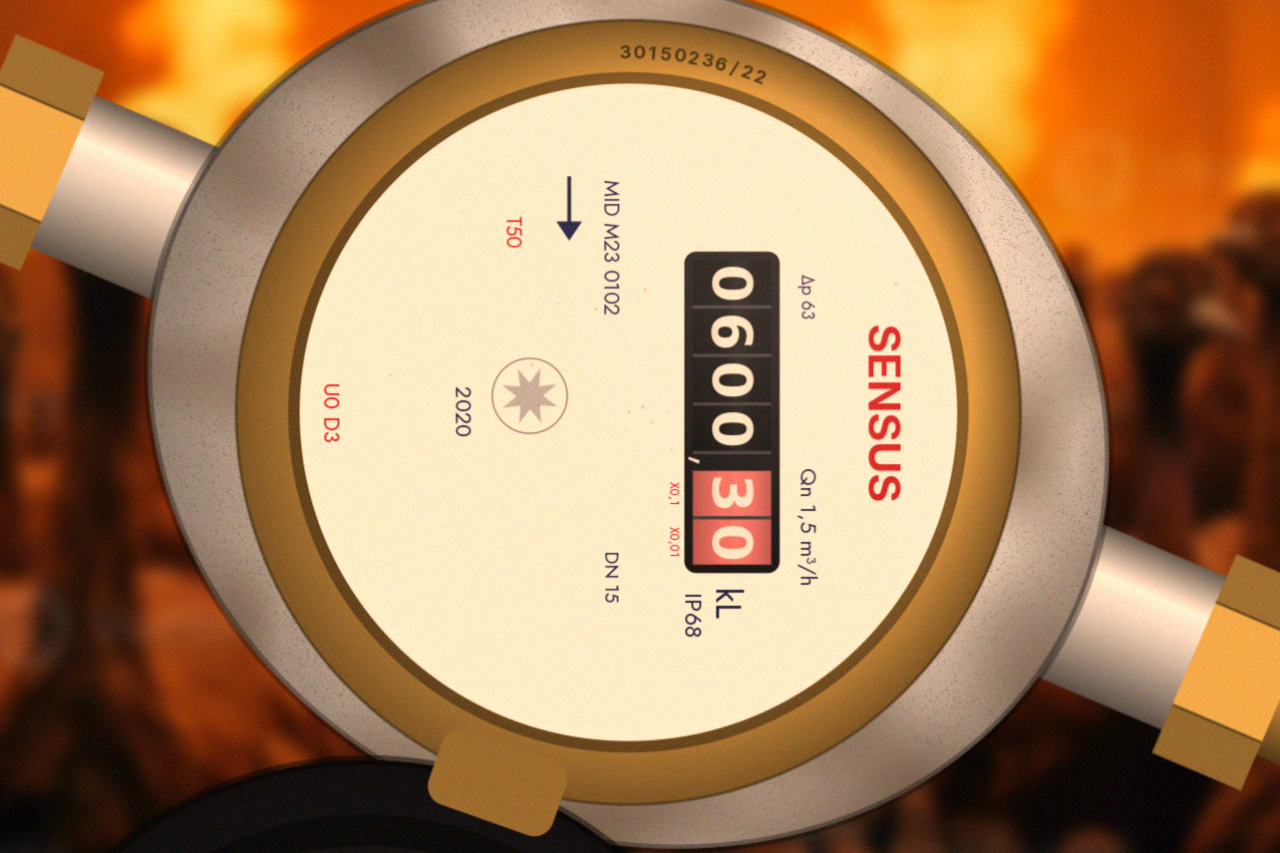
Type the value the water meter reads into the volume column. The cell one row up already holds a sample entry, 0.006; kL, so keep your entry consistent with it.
600.30; kL
